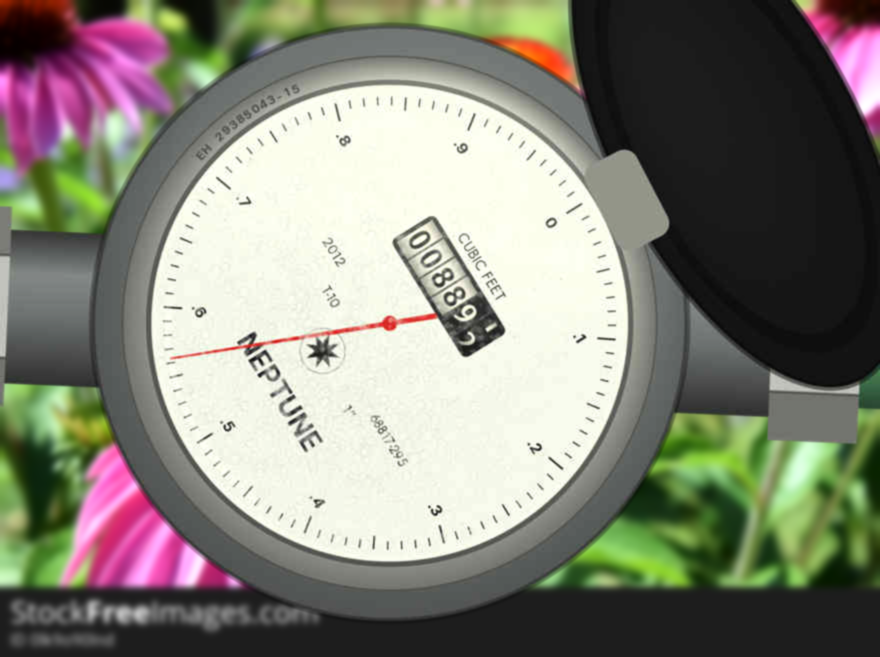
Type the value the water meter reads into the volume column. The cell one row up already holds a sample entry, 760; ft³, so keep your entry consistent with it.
8891.56; ft³
